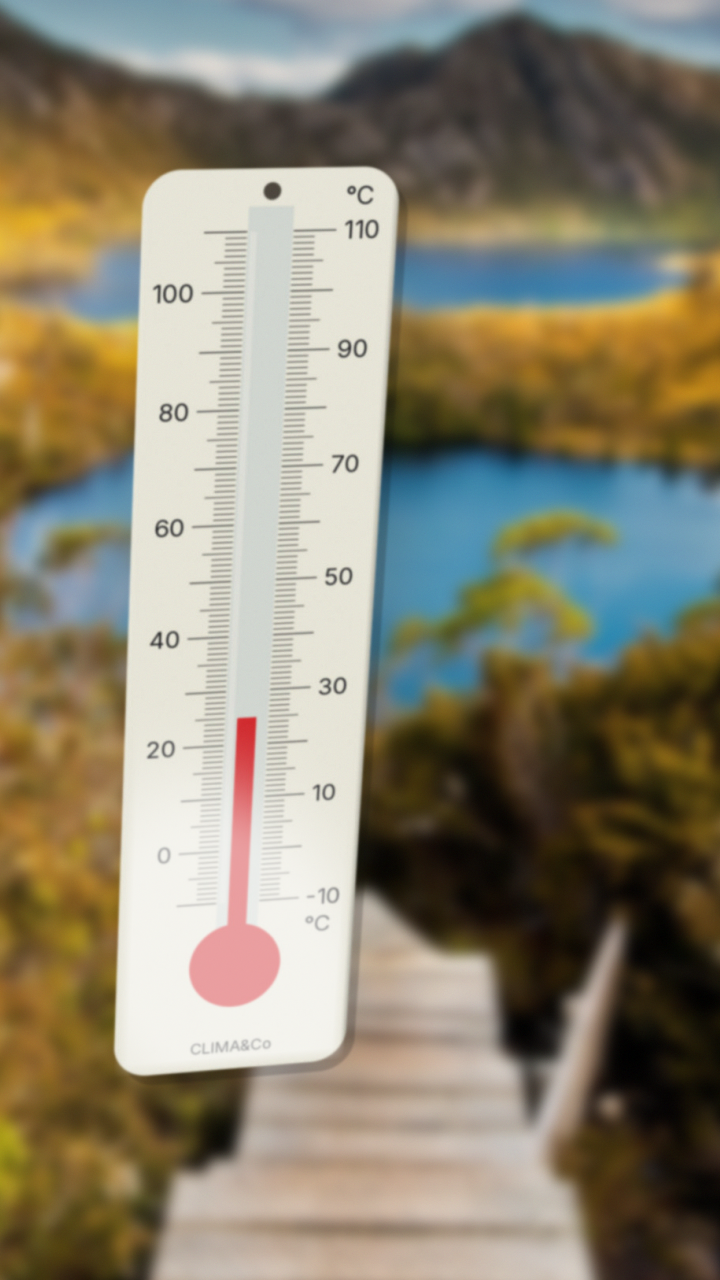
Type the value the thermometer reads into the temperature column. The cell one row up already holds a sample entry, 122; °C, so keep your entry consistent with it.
25; °C
